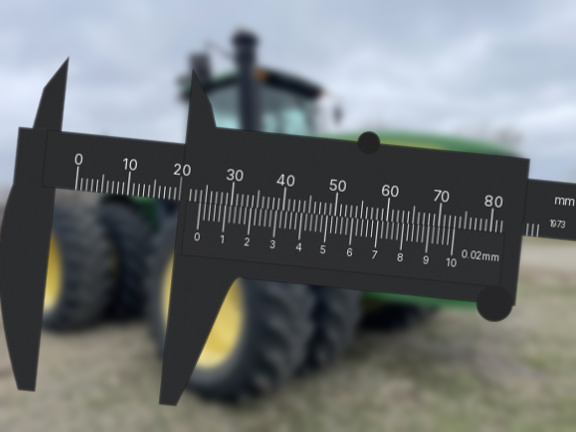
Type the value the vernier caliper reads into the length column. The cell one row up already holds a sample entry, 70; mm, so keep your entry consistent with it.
24.0; mm
